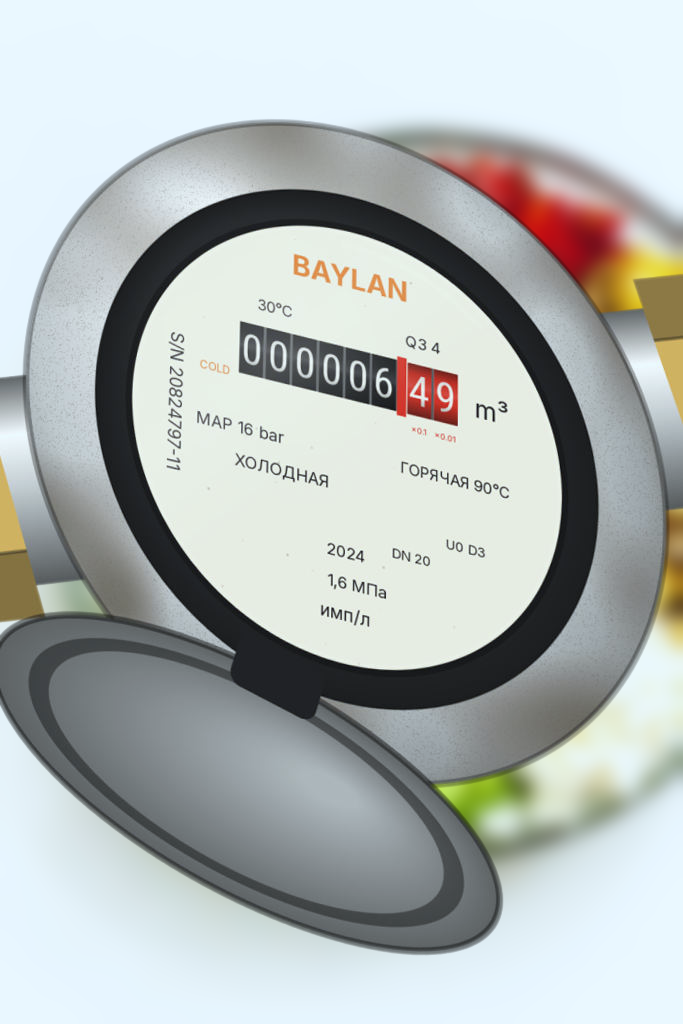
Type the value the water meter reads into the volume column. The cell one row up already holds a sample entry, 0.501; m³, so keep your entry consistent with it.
6.49; m³
